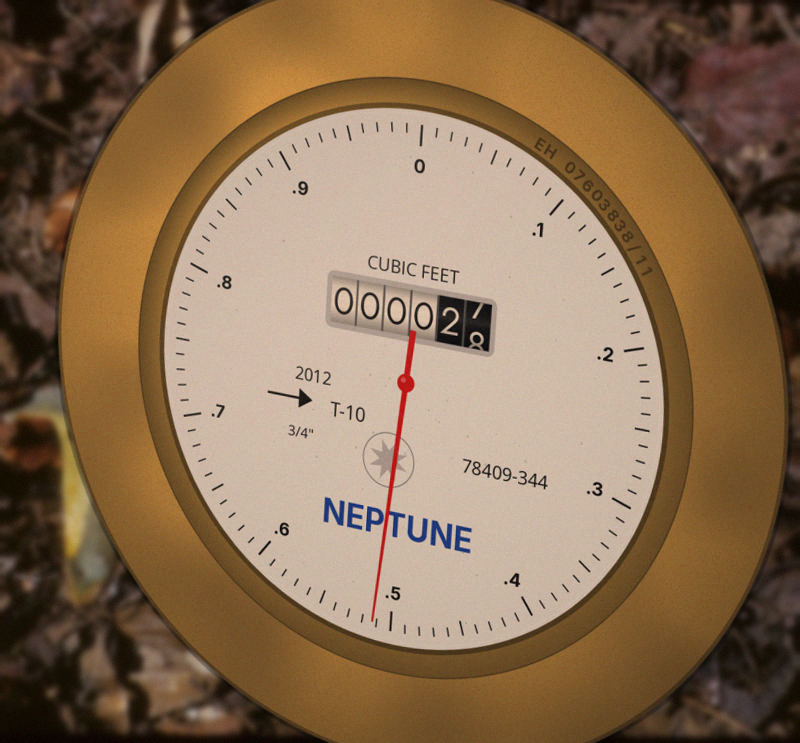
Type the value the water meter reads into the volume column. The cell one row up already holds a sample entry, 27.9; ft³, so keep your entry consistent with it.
27.51; ft³
